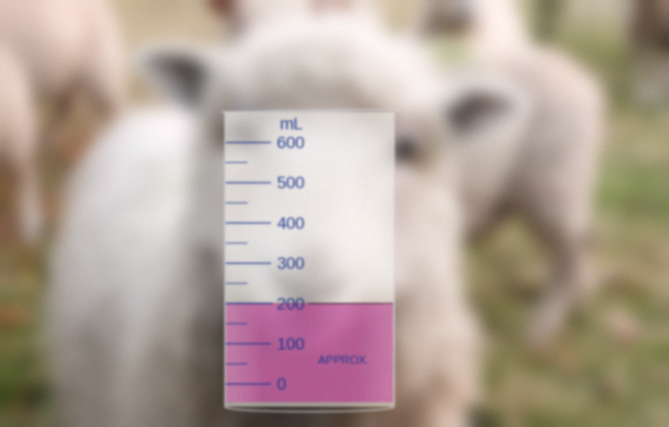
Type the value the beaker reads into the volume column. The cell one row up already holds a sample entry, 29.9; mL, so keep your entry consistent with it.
200; mL
